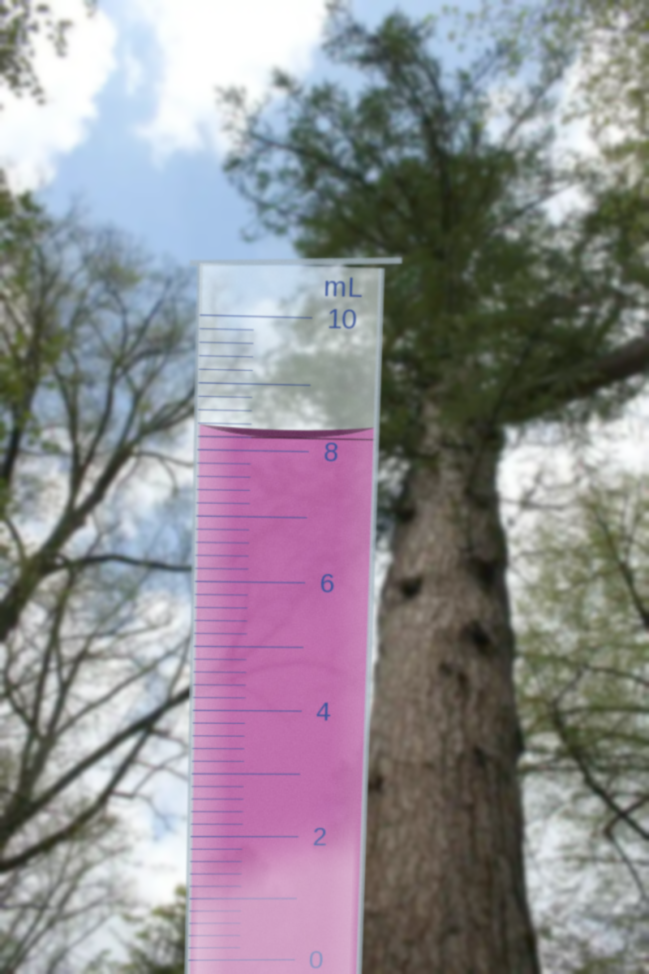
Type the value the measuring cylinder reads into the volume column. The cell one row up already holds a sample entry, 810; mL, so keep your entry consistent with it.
8.2; mL
